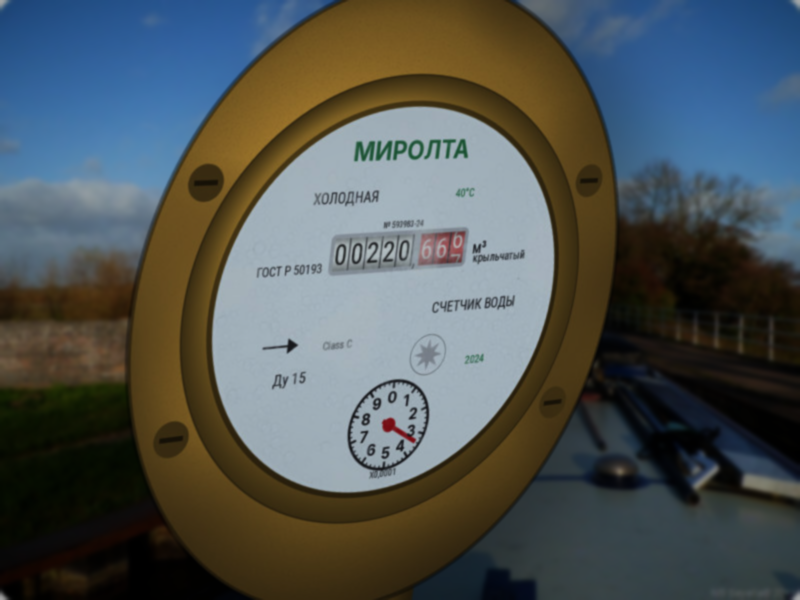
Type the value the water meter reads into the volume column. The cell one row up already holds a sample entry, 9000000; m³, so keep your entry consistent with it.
220.6663; m³
